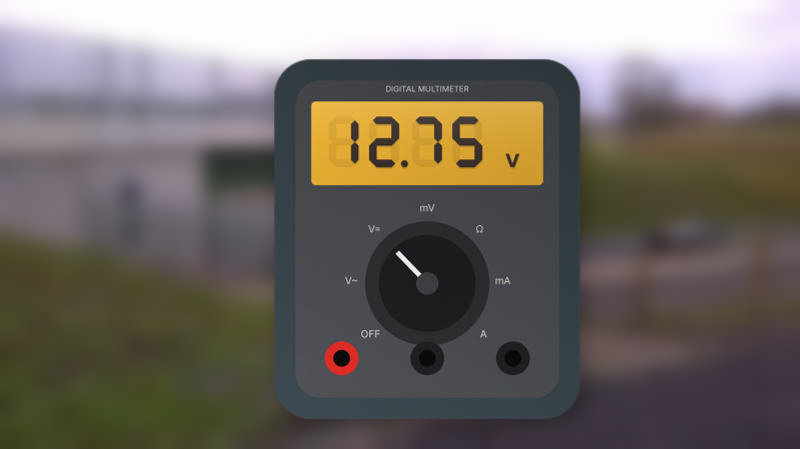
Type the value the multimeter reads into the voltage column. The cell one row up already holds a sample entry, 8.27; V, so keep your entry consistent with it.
12.75; V
